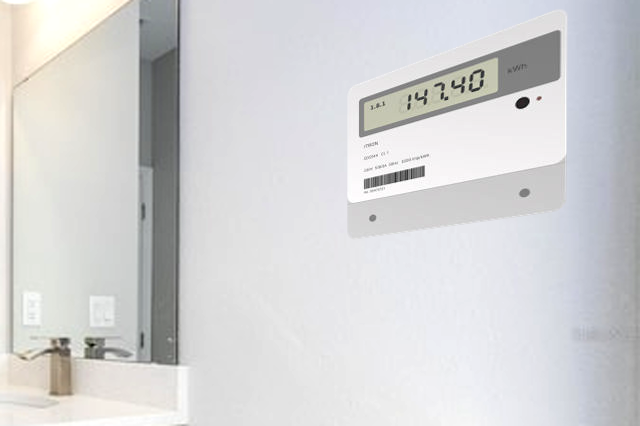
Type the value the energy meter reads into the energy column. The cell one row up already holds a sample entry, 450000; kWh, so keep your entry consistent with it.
147.40; kWh
